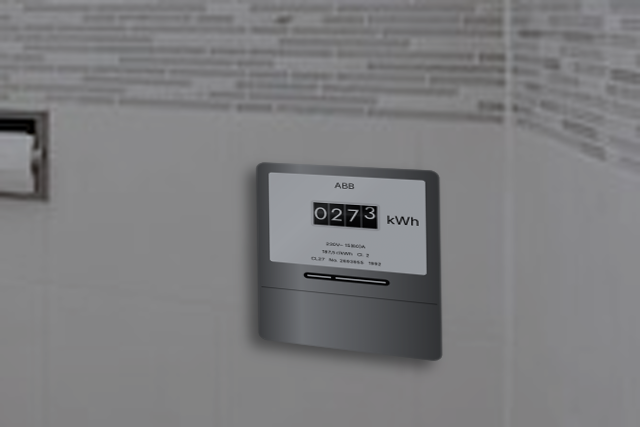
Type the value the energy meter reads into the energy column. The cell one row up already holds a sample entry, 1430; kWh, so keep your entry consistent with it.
273; kWh
